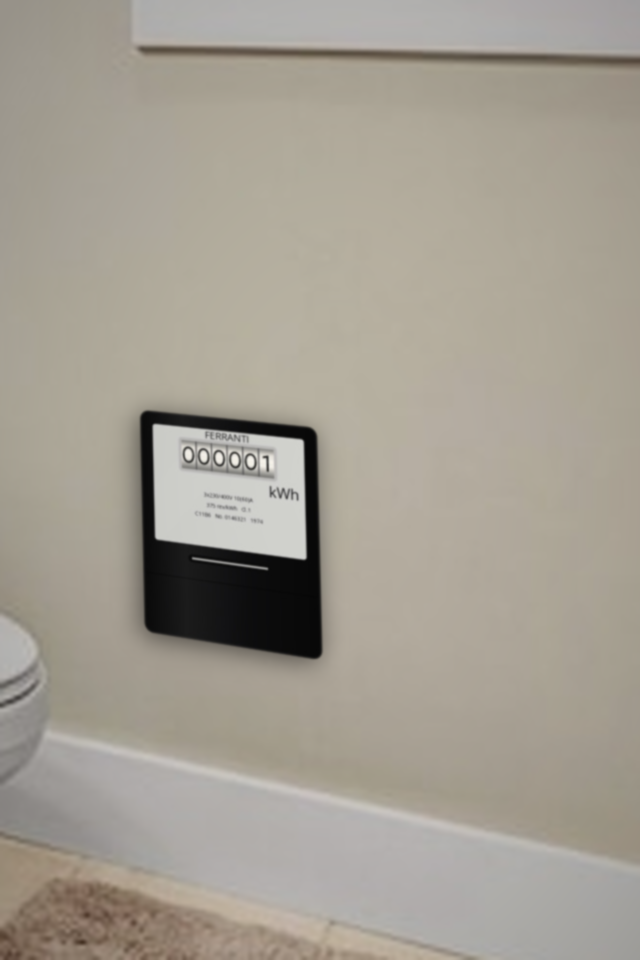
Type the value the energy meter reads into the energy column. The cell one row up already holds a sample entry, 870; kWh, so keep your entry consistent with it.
1; kWh
